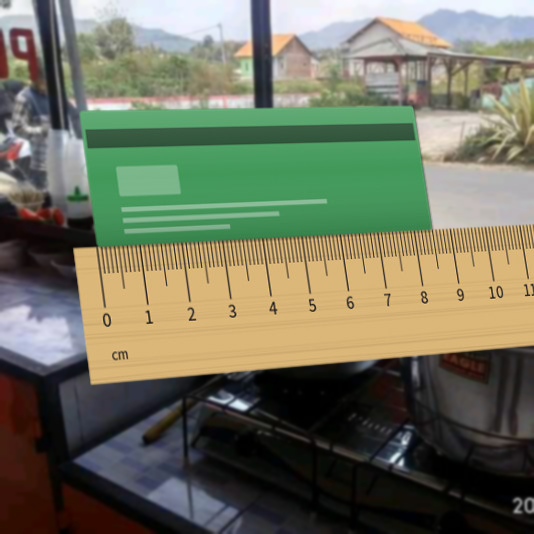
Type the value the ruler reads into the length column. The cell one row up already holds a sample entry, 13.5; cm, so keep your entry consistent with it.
8.5; cm
